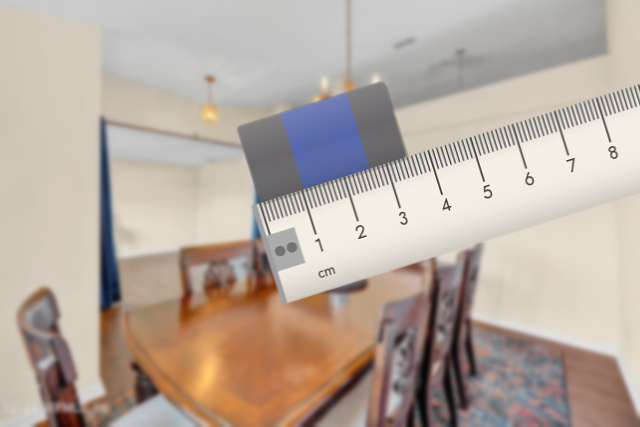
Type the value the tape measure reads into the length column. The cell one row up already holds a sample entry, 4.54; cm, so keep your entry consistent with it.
3.5; cm
